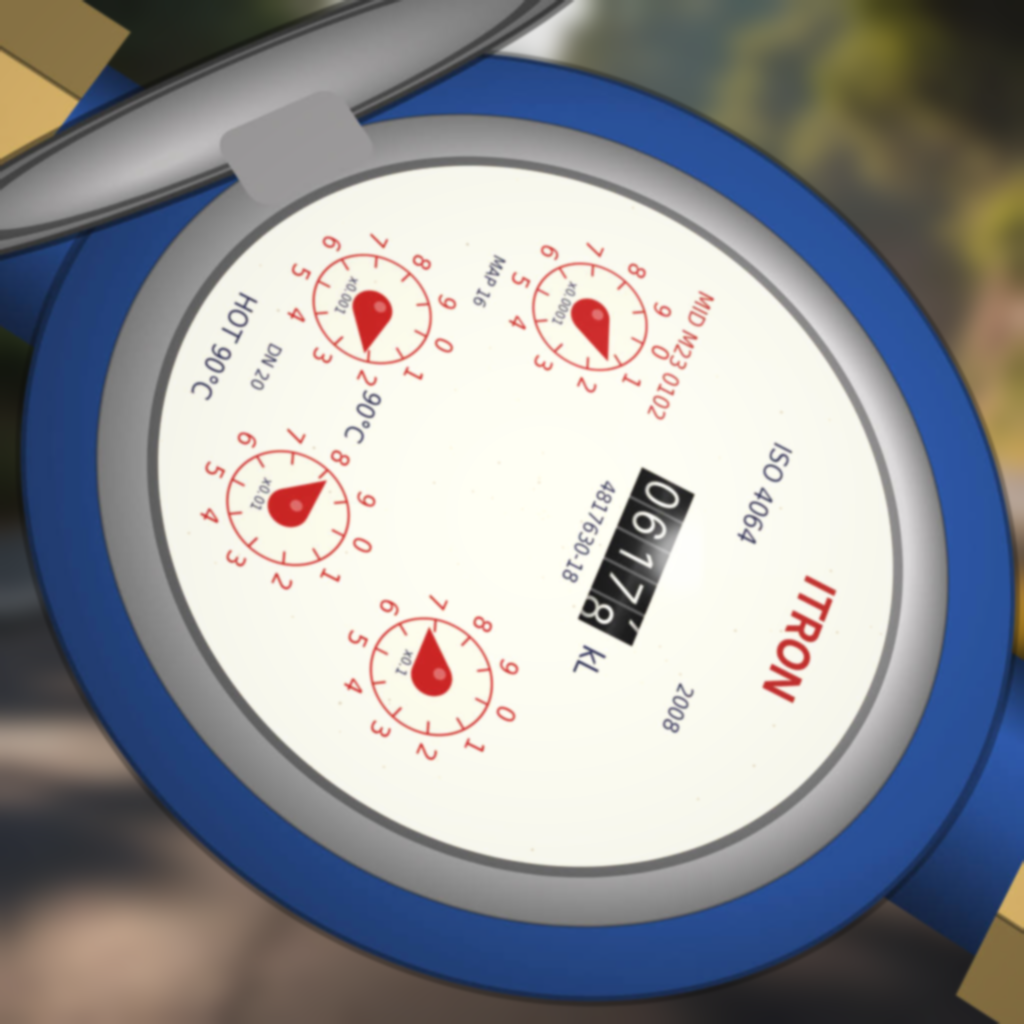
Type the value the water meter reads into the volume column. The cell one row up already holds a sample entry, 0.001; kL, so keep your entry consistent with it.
6177.6821; kL
